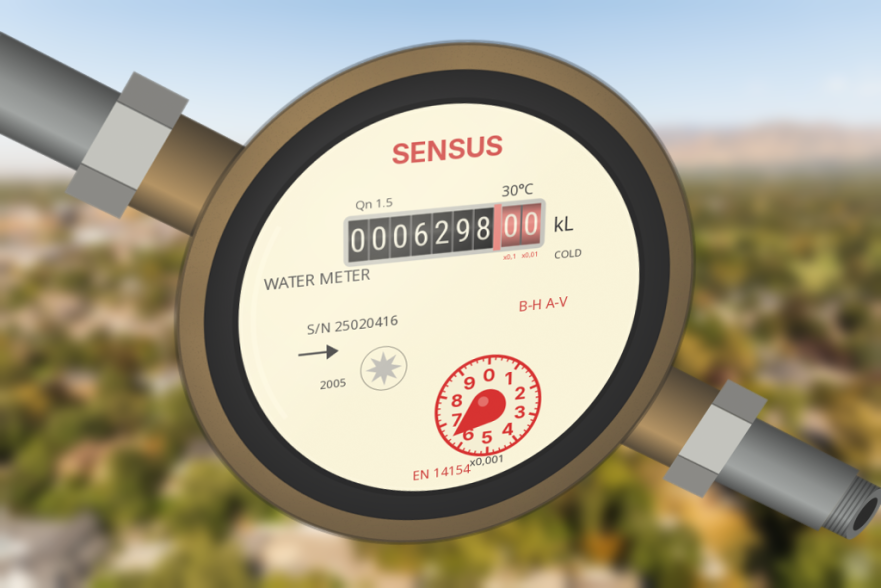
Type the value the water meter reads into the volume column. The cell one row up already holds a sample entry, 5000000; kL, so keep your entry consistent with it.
6298.006; kL
